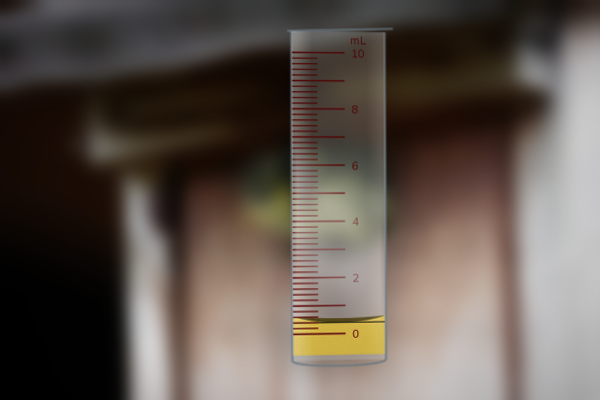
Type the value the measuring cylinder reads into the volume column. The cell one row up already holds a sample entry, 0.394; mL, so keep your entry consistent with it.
0.4; mL
